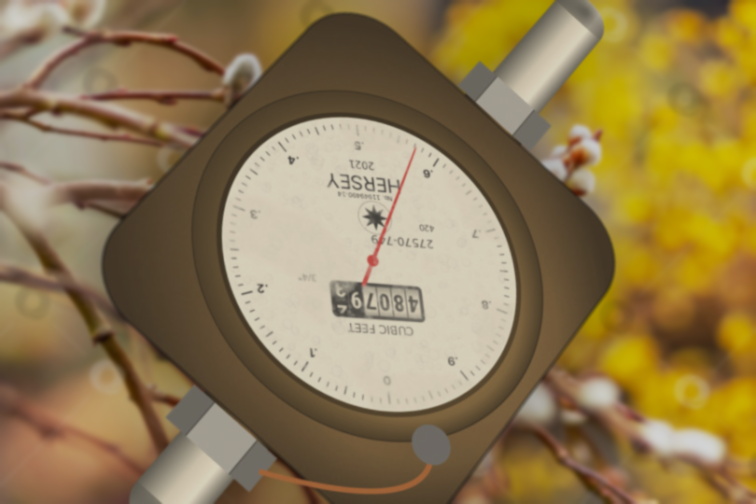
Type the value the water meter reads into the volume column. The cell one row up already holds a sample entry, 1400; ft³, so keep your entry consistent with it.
480792.57; ft³
